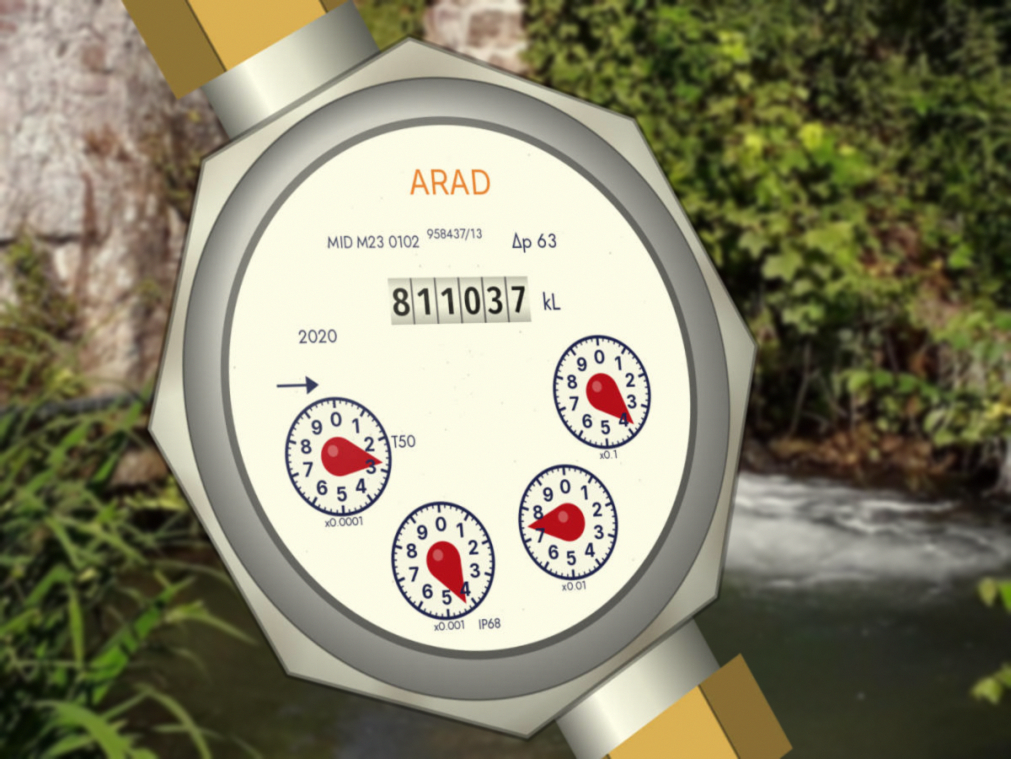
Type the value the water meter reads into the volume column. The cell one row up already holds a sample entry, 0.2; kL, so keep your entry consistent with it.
811037.3742; kL
